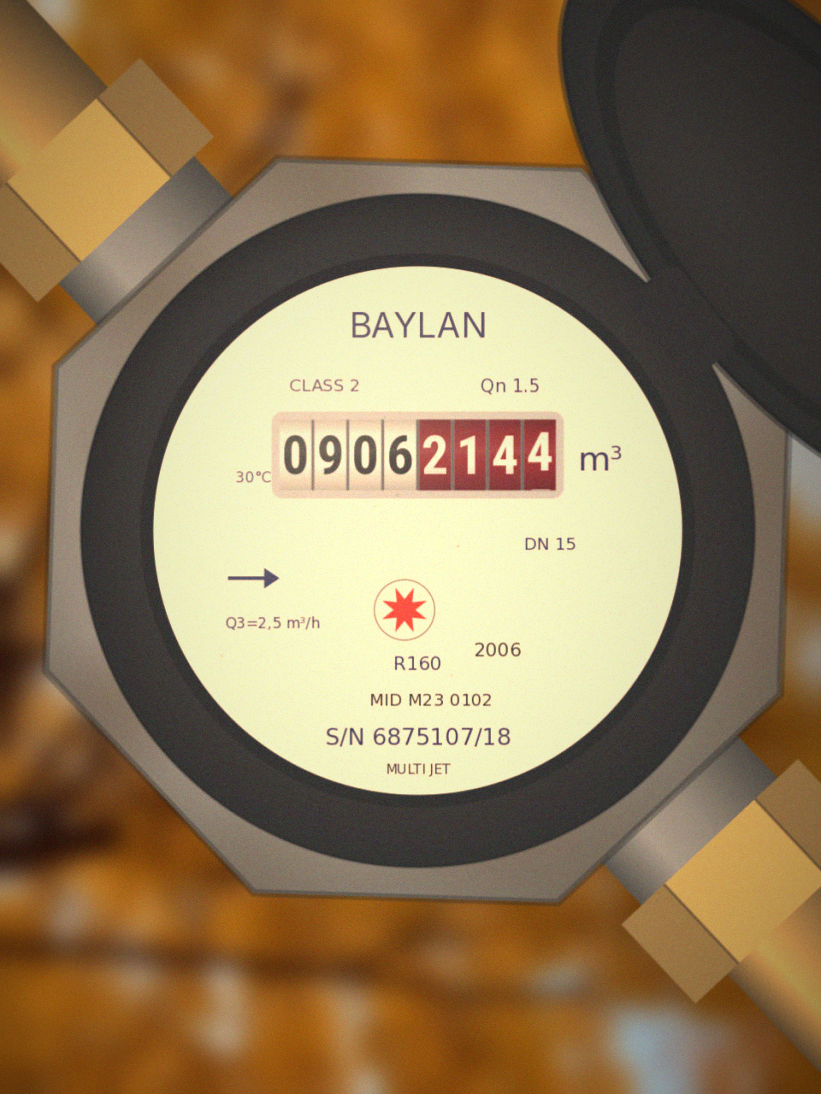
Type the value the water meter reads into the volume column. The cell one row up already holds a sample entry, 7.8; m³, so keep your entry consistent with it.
906.2144; m³
